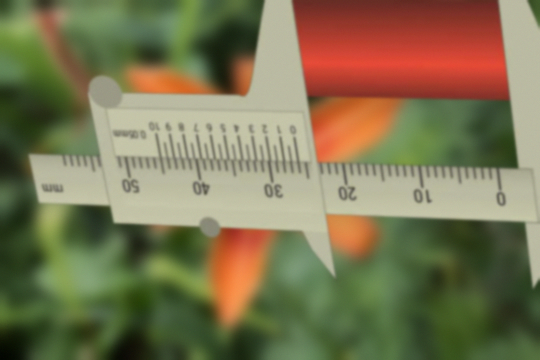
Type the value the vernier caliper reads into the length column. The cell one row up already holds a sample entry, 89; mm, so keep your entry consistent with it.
26.0; mm
